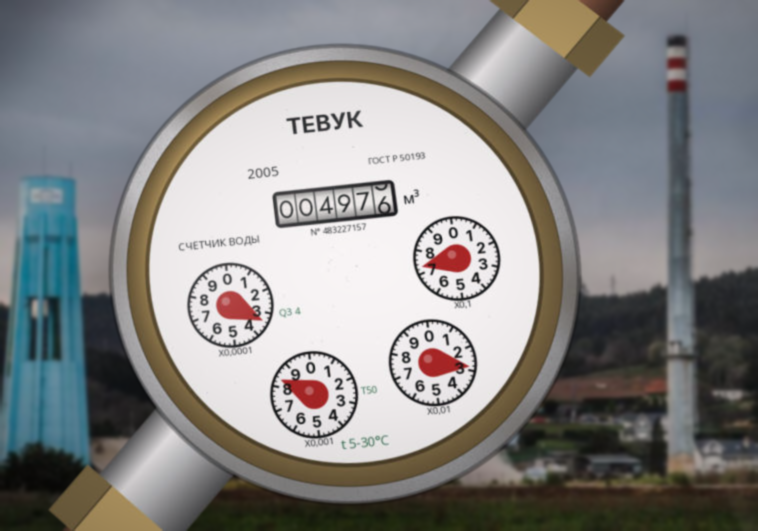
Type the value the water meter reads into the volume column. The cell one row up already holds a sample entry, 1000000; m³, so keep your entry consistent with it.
4975.7283; m³
